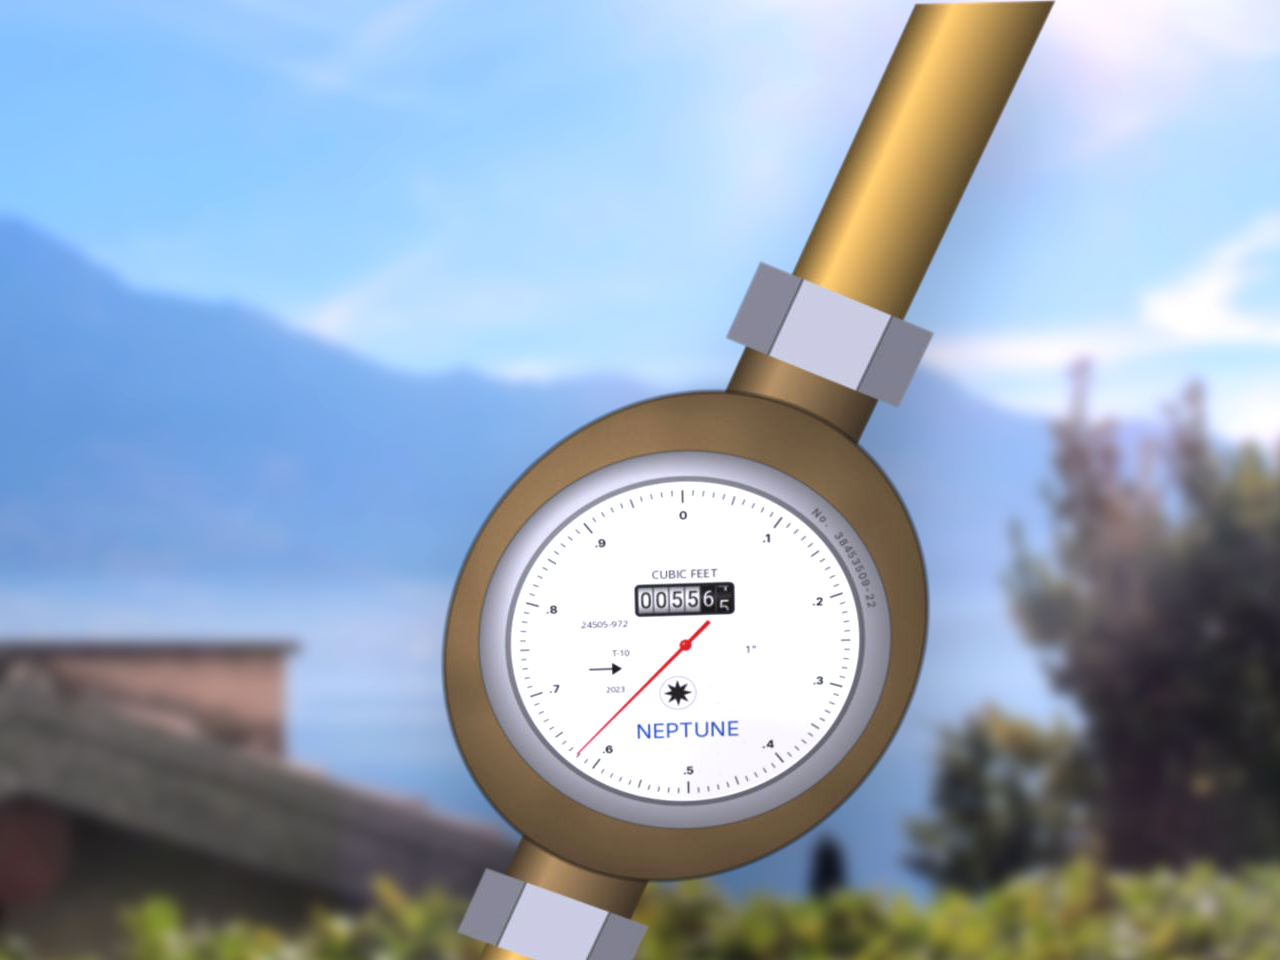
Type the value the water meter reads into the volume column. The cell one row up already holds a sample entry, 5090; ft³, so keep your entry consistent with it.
5564.62; ft³
